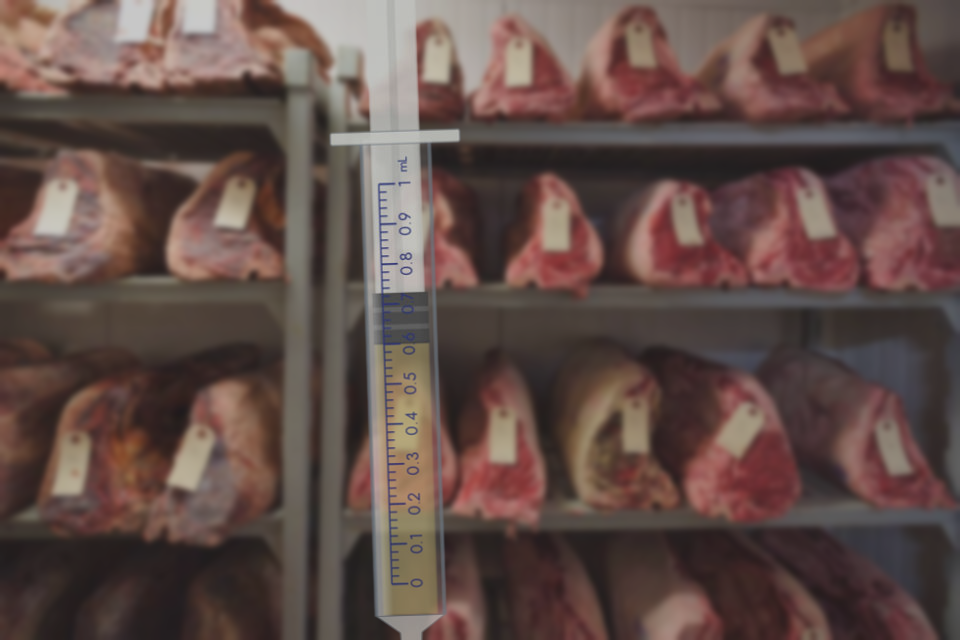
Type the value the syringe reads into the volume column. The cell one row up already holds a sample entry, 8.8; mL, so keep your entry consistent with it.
0.6; mL
